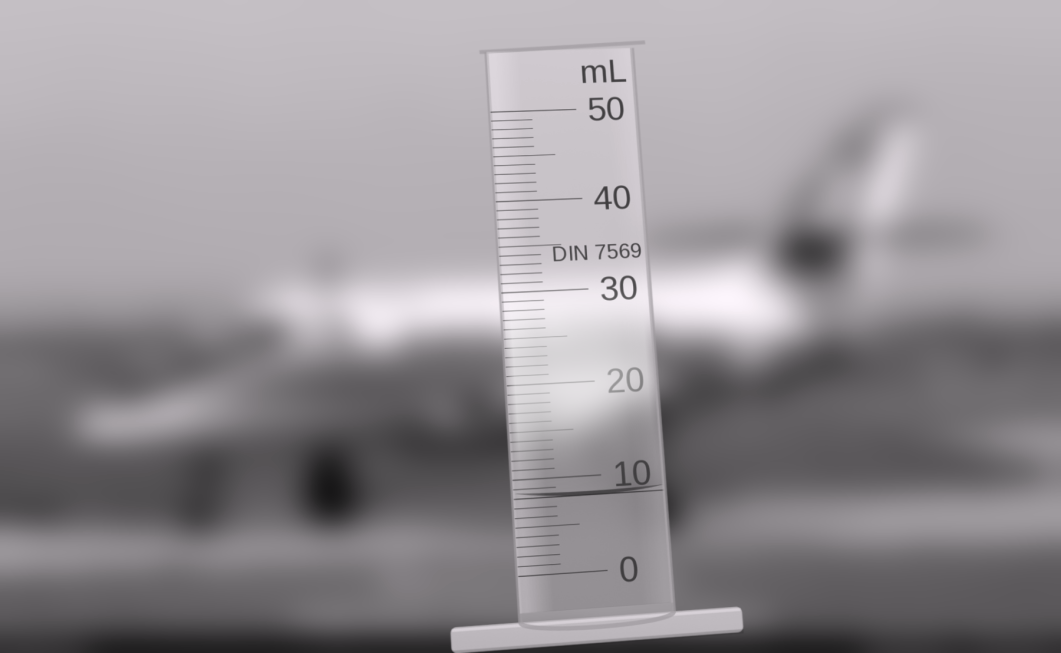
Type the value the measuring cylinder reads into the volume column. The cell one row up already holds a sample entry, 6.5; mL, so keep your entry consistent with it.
8; mL
